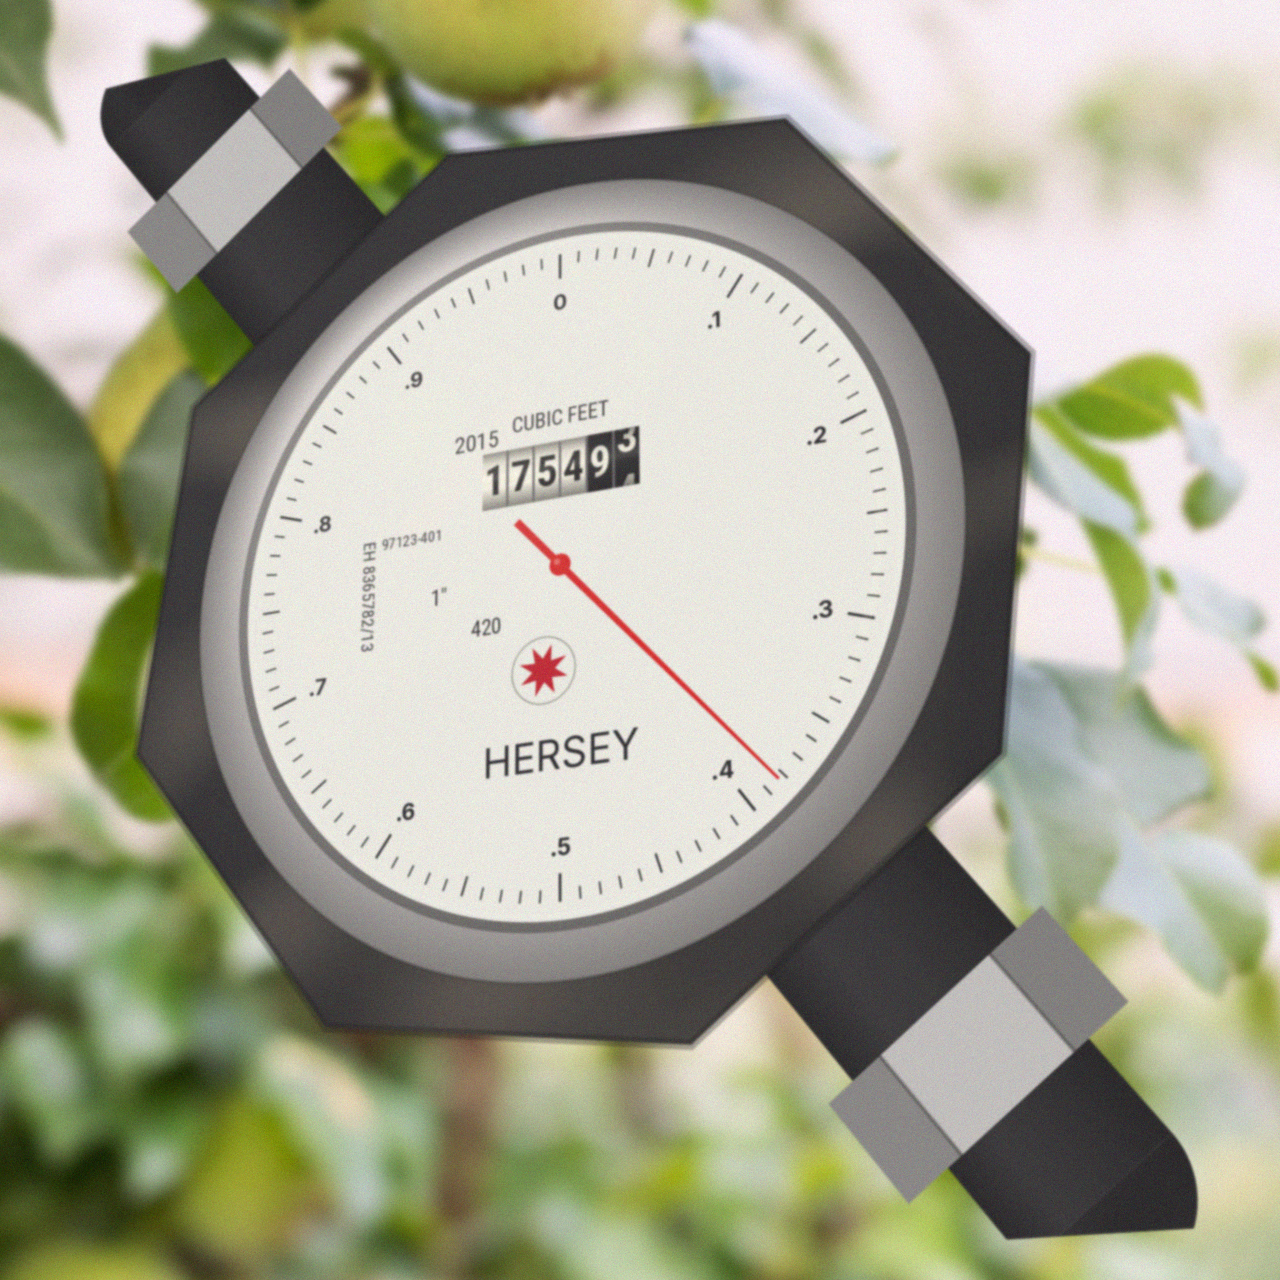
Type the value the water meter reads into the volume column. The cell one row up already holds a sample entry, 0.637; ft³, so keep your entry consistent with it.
175493.38; ft³
